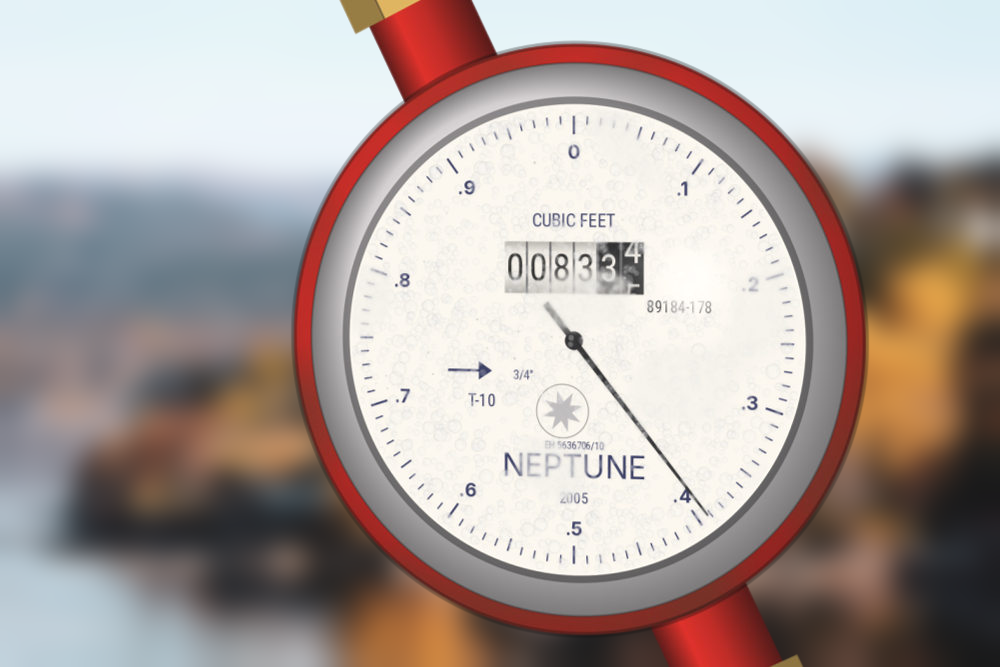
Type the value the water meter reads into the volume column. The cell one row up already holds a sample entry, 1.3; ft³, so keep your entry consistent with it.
8334.39; ft³
